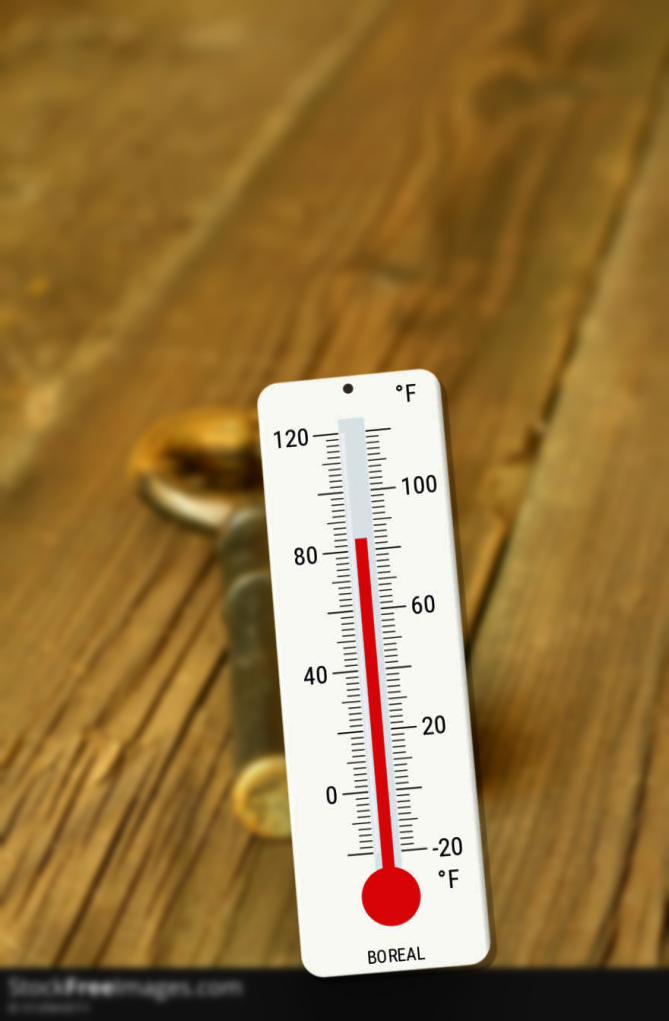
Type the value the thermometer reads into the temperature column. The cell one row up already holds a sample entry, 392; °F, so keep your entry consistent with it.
84; °F
